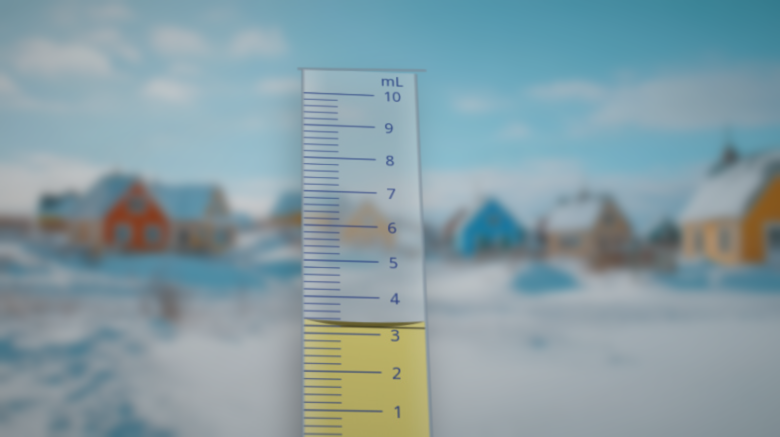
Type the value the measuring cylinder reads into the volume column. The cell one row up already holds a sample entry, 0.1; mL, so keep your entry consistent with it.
3.2; mL
